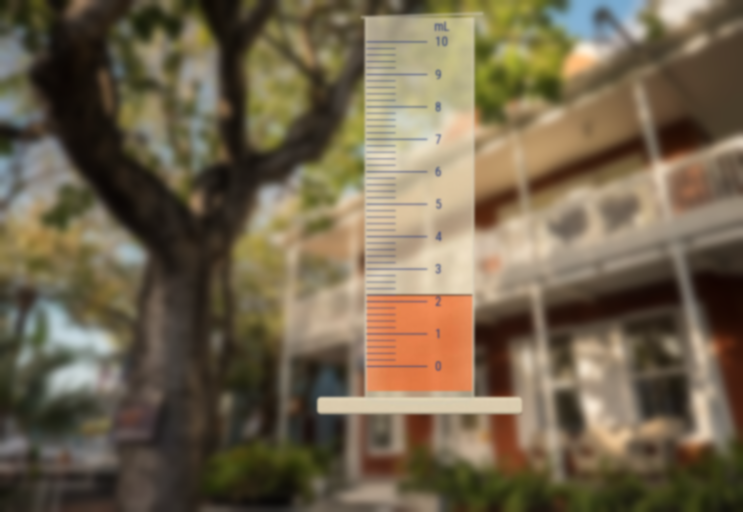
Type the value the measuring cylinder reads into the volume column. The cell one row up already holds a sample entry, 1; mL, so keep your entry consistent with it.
2.2; mL
